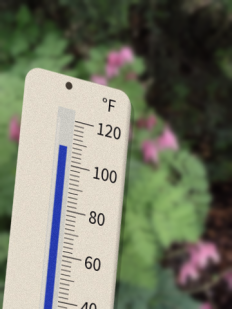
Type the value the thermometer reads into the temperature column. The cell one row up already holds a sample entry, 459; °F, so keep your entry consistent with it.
108; °F
